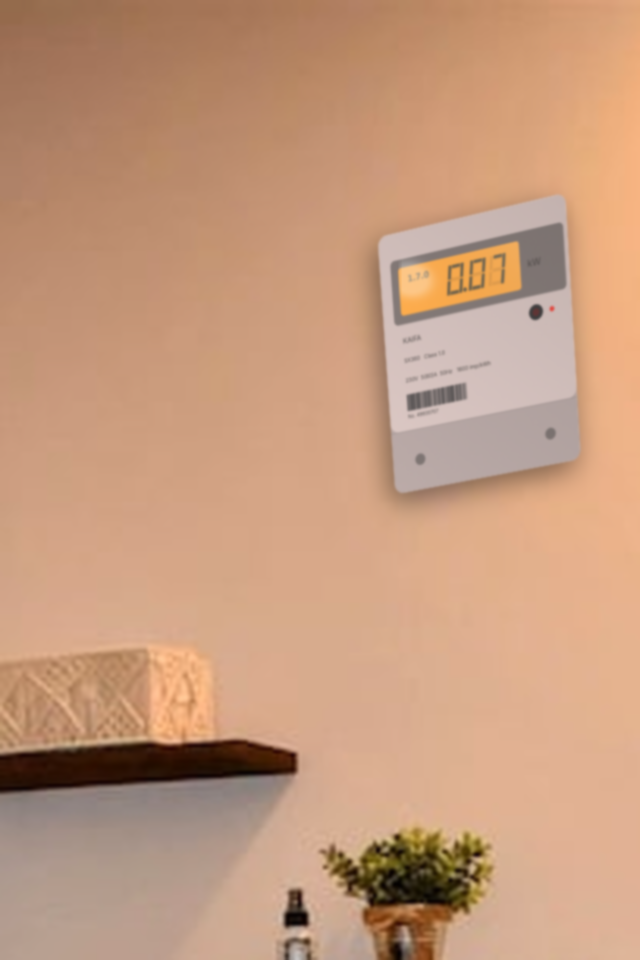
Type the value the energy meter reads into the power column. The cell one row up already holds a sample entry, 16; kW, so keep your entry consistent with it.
0.07; kW
